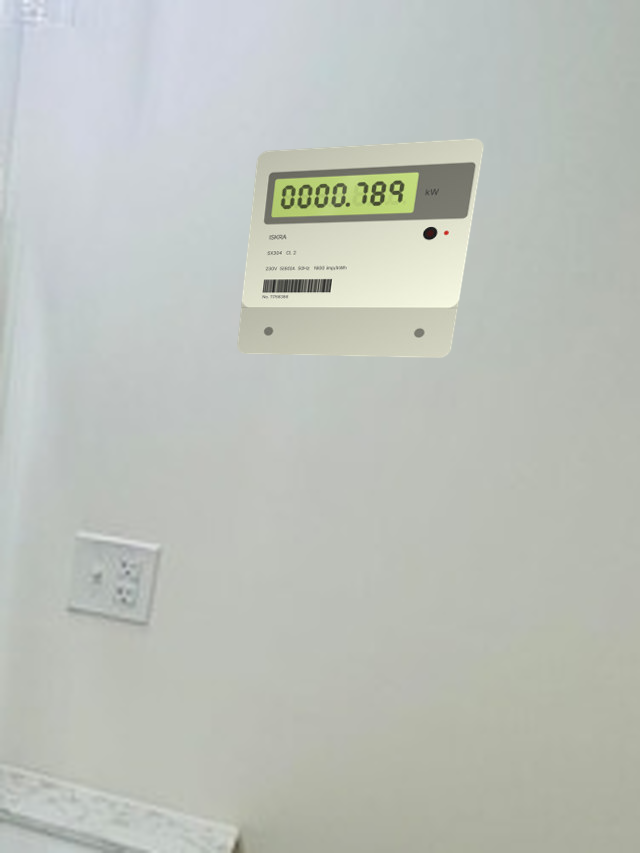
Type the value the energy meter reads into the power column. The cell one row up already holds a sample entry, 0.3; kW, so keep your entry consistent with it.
0.789; kW
